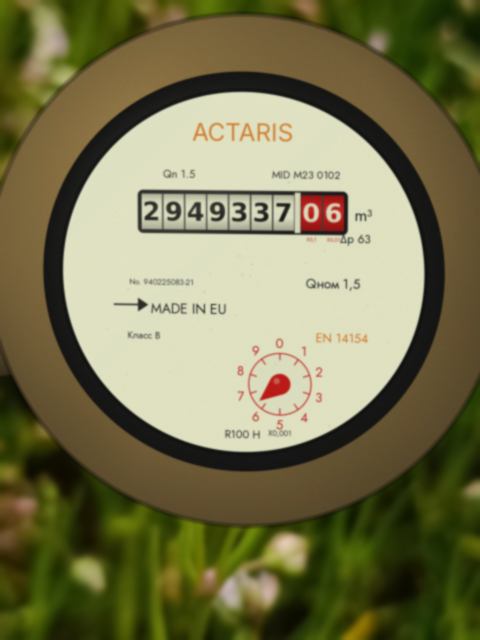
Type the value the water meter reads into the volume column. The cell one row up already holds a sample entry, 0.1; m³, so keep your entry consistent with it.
2949337.066; m³
